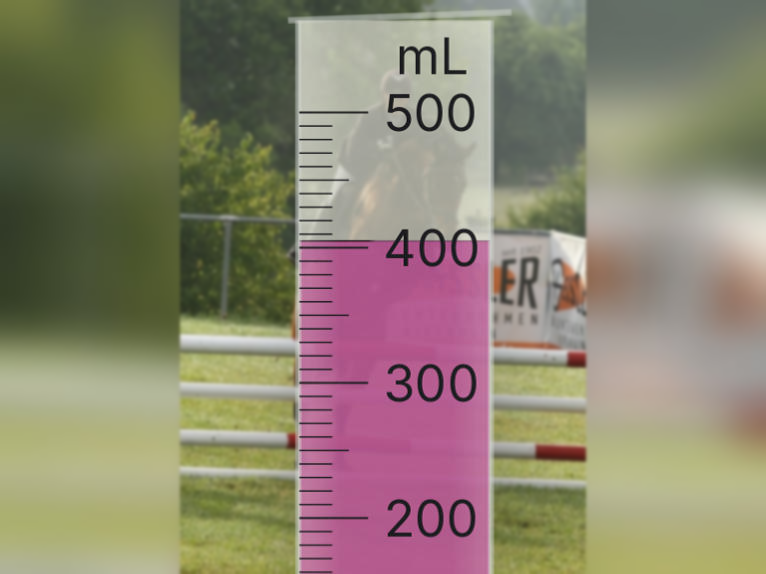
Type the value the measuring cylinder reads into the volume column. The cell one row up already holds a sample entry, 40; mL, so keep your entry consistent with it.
405; mL
